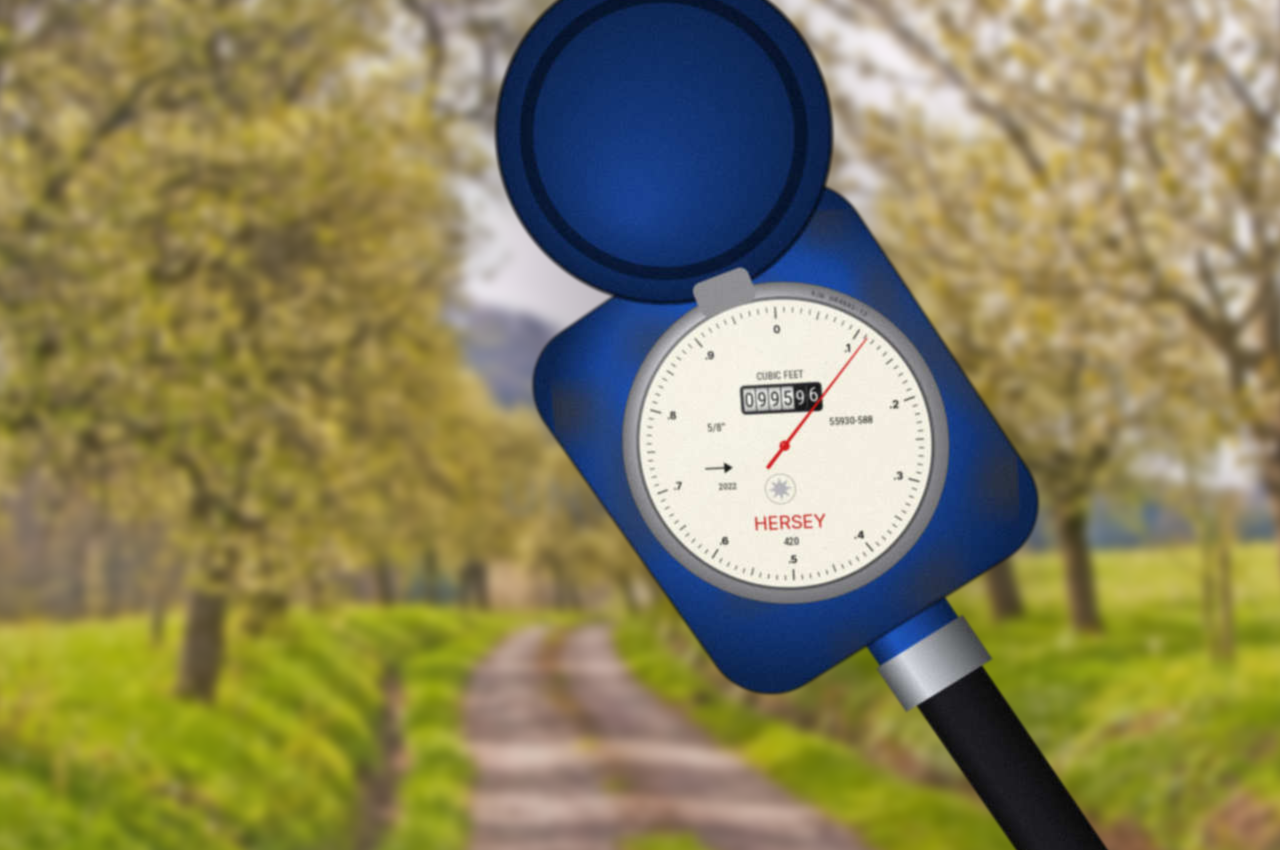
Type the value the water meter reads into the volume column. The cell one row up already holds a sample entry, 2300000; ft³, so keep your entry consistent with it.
99596.11; ft³
